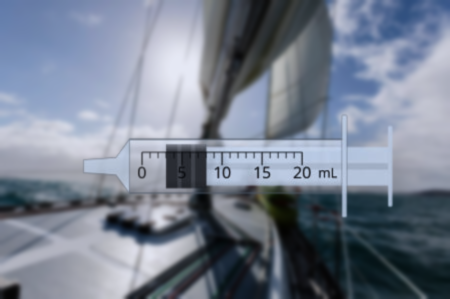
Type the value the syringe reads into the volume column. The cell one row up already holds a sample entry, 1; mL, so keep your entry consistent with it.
3; mL
